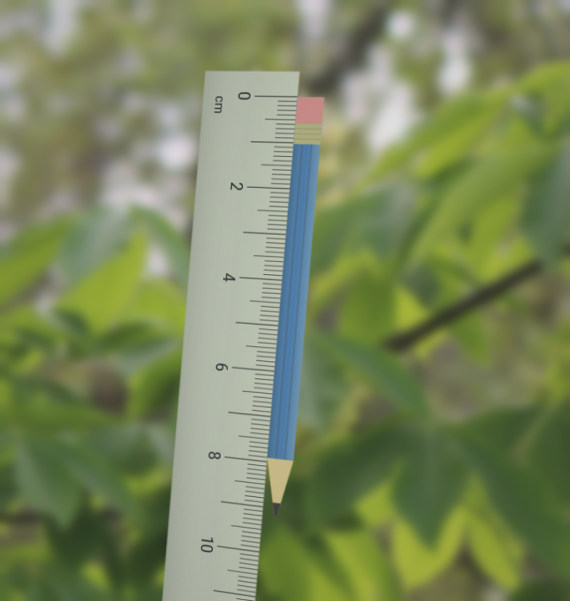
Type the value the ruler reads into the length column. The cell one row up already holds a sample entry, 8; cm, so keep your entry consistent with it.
9.2; cm
